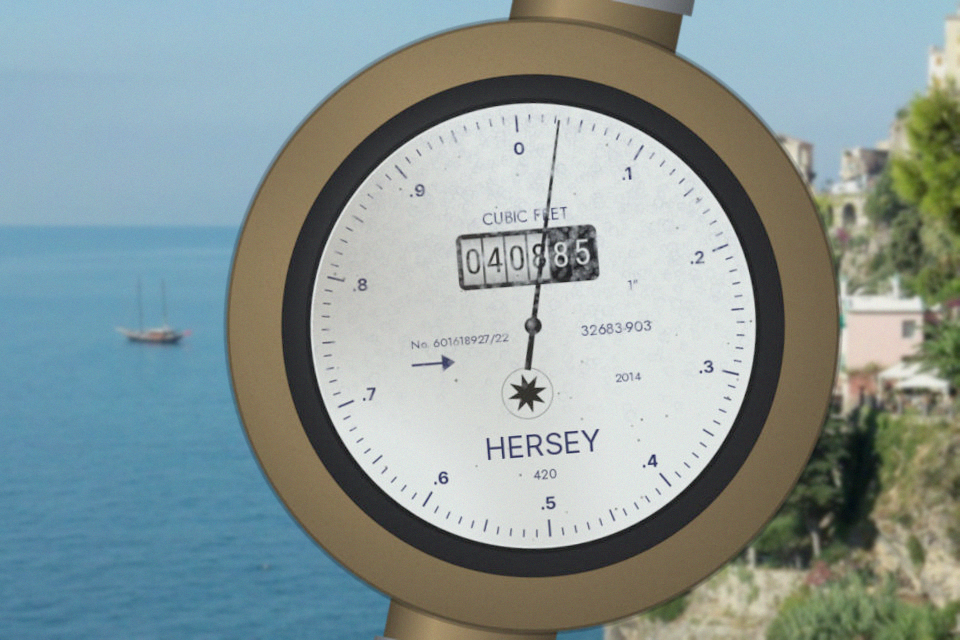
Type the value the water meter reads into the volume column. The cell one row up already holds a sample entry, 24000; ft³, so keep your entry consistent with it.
40885.03; ft³
